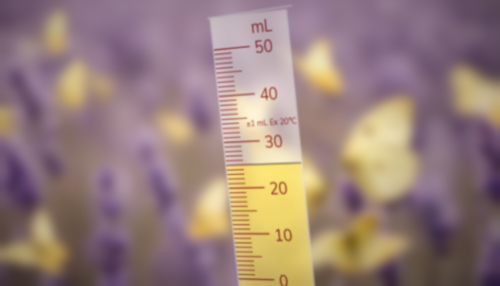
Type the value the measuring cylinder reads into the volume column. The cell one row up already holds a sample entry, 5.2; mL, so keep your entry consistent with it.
25; mL
